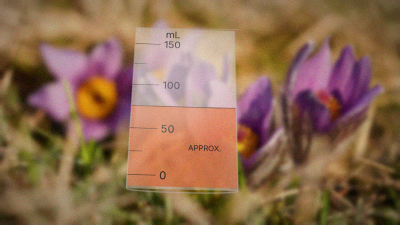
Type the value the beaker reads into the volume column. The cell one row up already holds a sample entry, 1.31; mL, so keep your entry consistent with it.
75; mL
